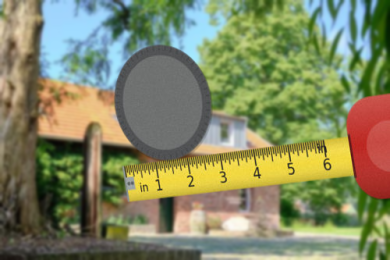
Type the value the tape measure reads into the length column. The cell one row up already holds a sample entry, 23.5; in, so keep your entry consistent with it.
3; in
